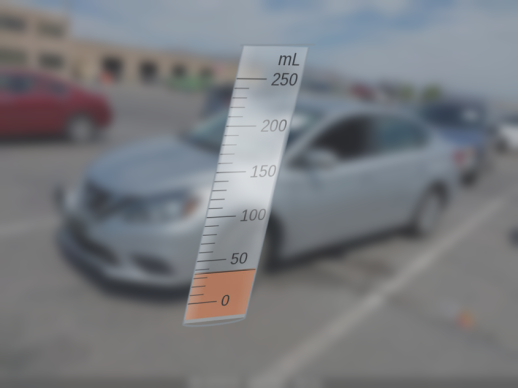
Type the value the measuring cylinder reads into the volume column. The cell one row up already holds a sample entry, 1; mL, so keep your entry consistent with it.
35; mL
